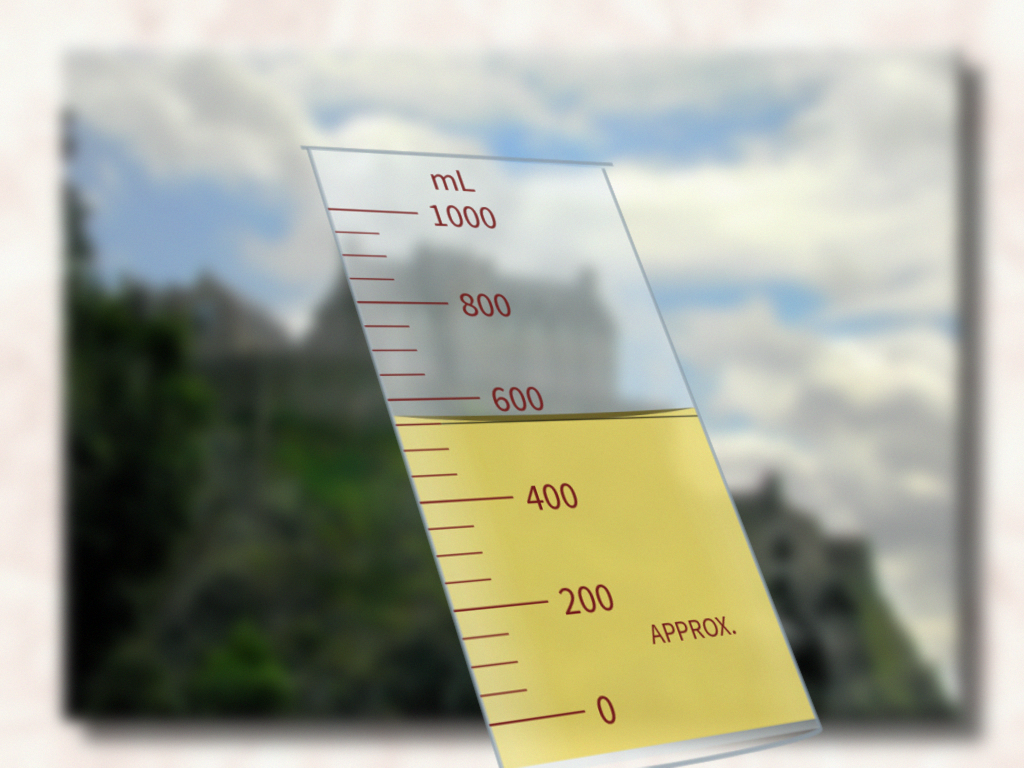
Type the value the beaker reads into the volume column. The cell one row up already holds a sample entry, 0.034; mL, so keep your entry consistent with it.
550; mL
